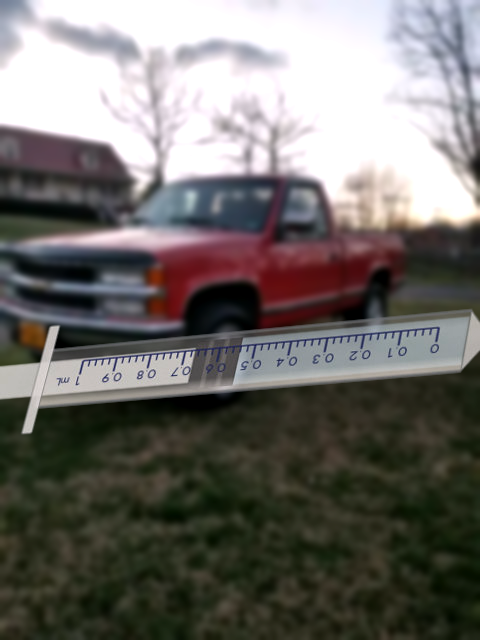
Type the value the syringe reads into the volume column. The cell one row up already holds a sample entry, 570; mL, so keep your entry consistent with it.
0.54; mL
